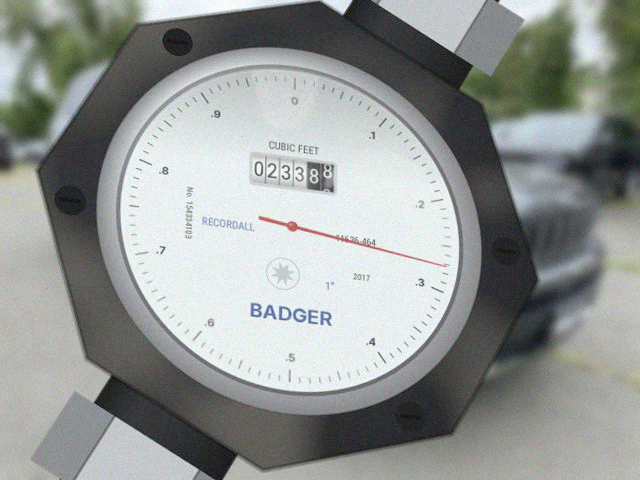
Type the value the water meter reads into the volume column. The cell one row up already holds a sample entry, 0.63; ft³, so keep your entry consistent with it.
23388.27; ft³
